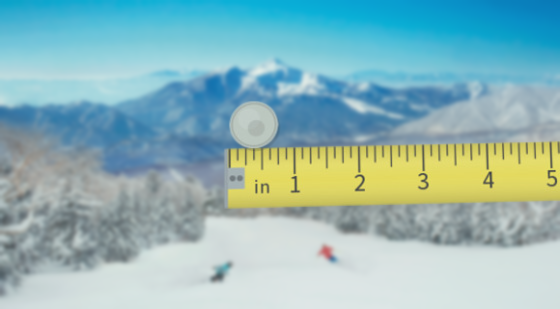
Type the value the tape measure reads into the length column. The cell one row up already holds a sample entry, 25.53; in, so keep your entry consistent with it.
0.75; in
